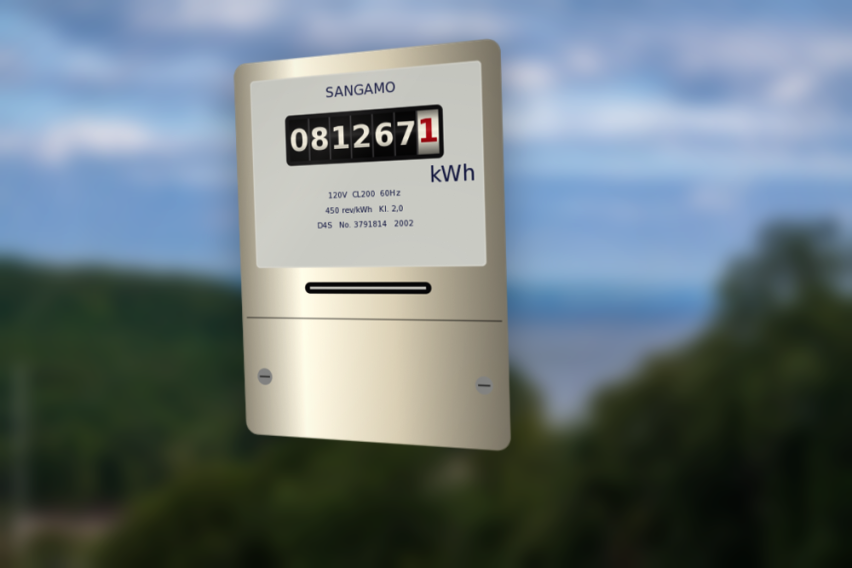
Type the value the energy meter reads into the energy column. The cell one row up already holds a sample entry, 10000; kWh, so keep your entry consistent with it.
81267.1; kWh
